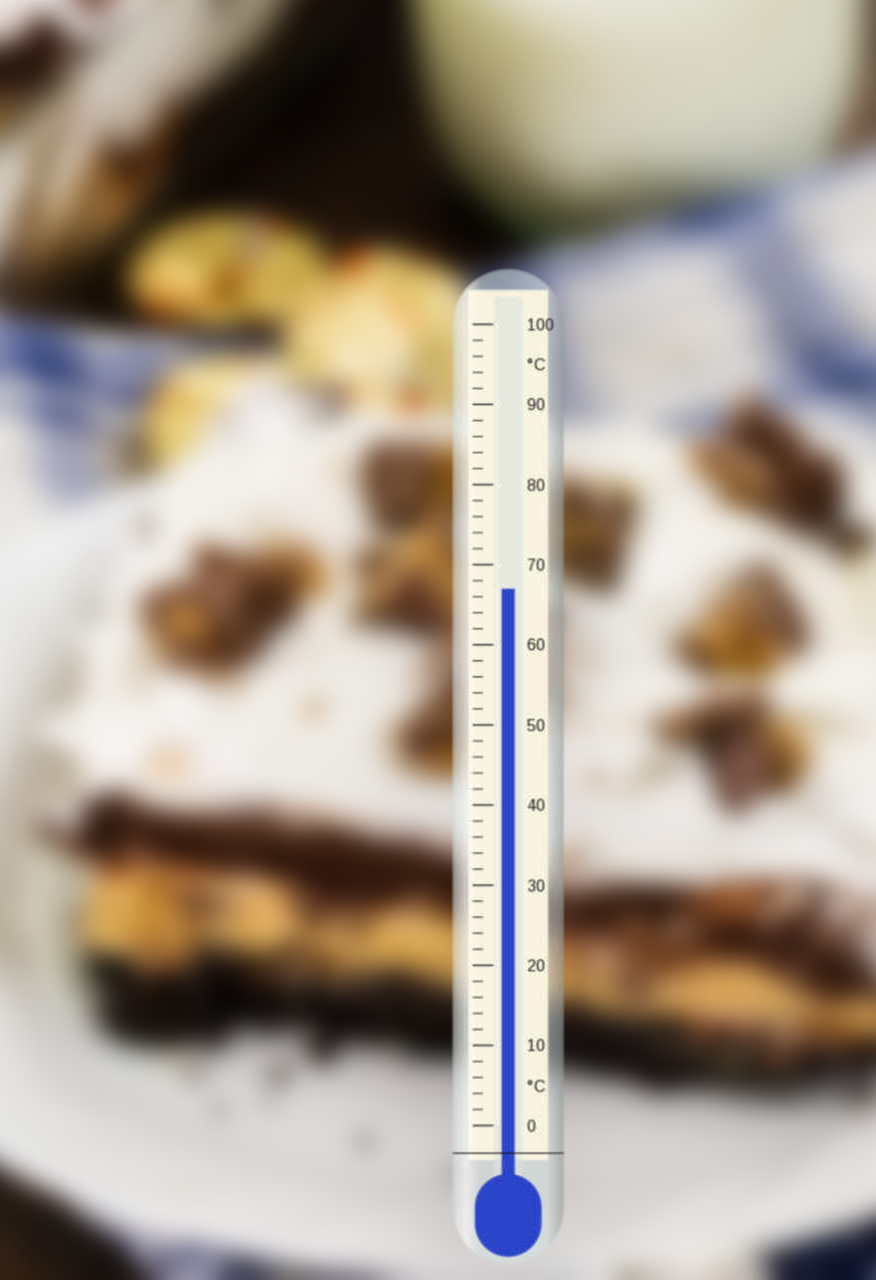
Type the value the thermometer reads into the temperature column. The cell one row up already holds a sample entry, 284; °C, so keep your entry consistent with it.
67; °C
